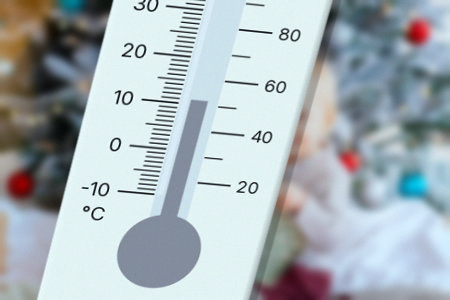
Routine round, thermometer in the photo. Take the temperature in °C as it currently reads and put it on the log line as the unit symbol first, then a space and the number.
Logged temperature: °C 11
